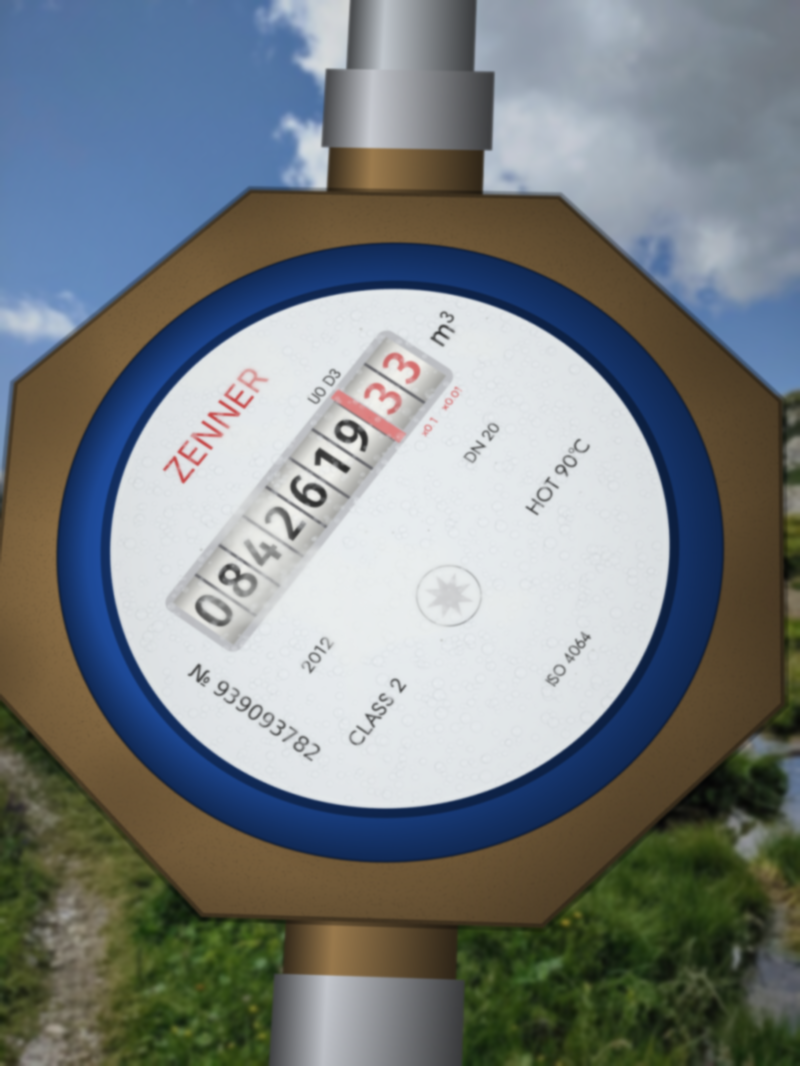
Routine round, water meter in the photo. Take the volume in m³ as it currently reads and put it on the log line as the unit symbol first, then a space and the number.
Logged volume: m³ 842619.33
